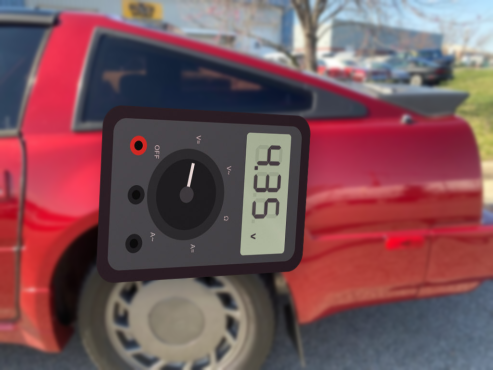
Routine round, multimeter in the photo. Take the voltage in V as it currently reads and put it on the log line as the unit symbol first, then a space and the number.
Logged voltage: V 4.35
